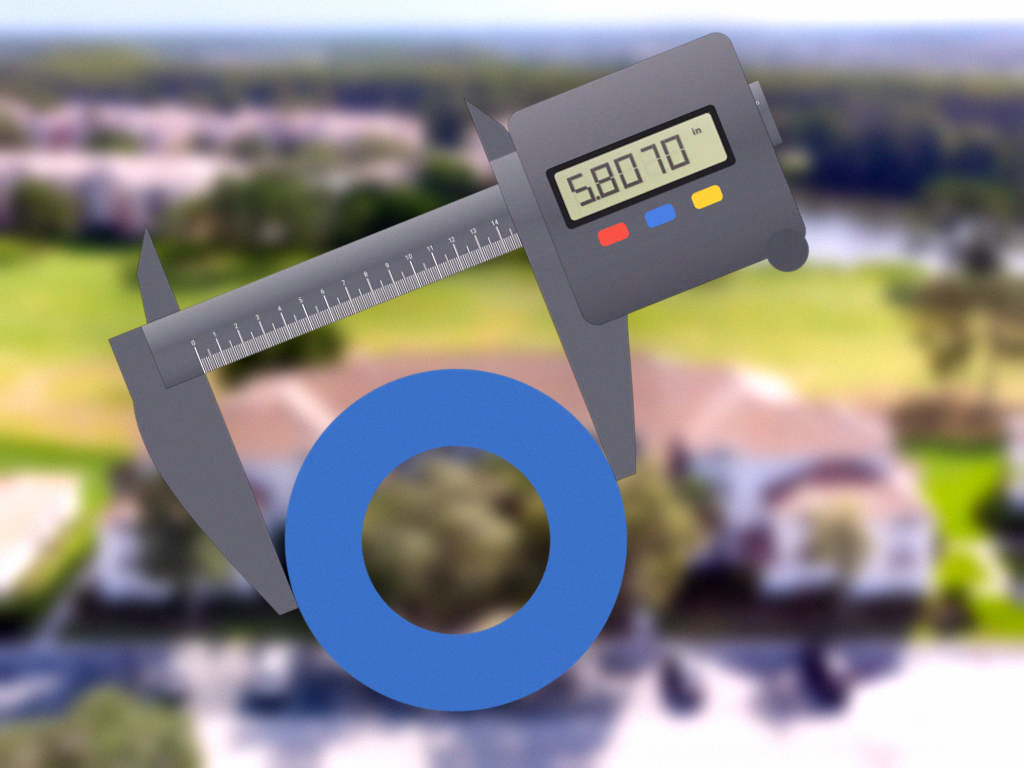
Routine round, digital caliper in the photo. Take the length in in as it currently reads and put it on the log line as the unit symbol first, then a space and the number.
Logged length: in 5.8070
